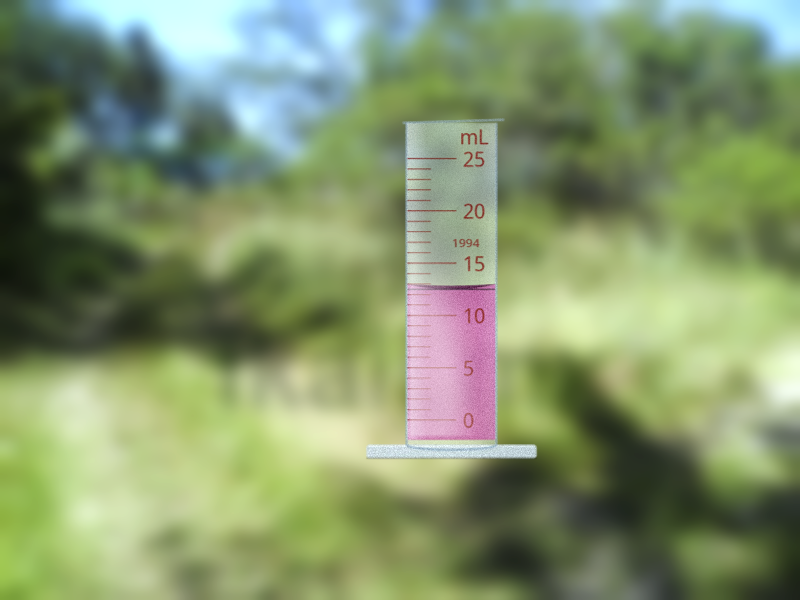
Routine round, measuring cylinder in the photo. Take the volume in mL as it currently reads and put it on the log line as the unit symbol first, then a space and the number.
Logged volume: mL 12.5
